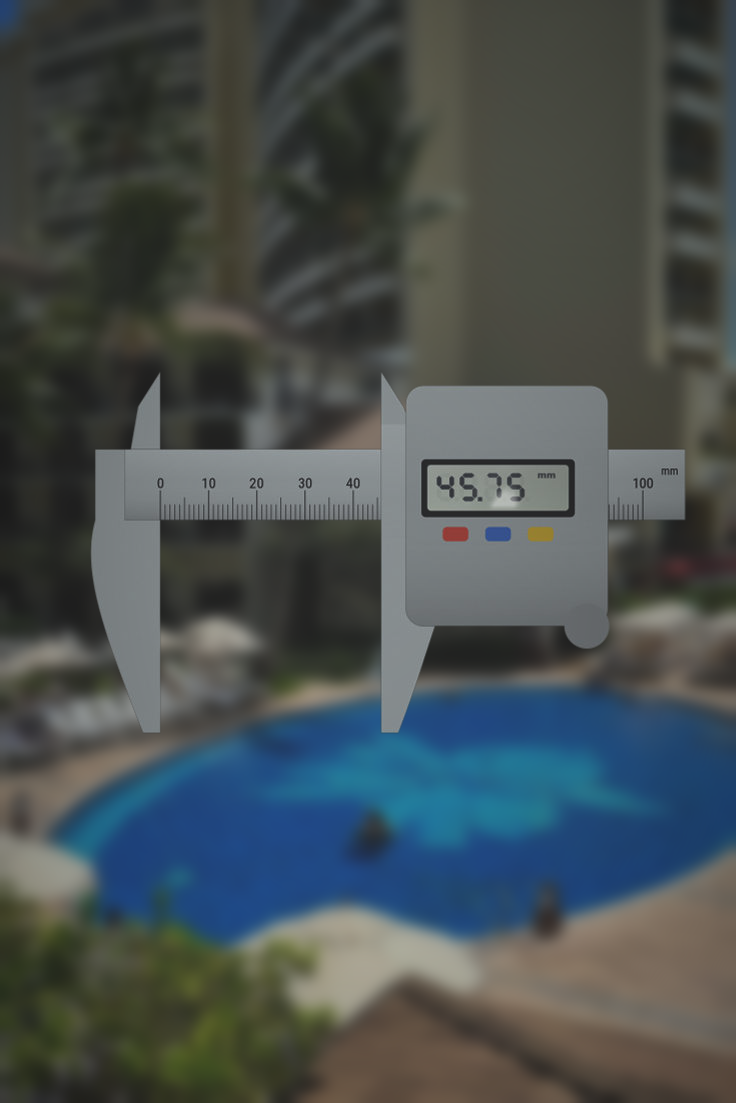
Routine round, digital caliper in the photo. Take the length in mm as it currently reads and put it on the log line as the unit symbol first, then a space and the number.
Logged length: mm 45.75
